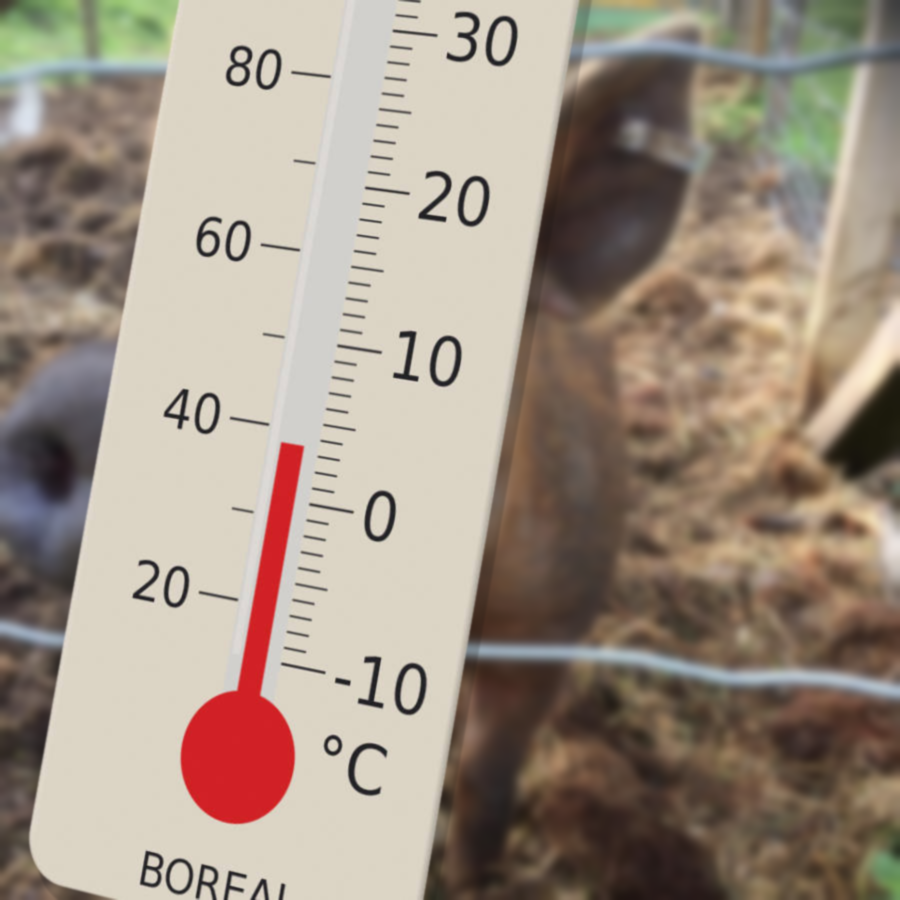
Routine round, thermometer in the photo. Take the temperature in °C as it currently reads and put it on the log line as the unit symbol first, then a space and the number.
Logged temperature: °C 3.5
